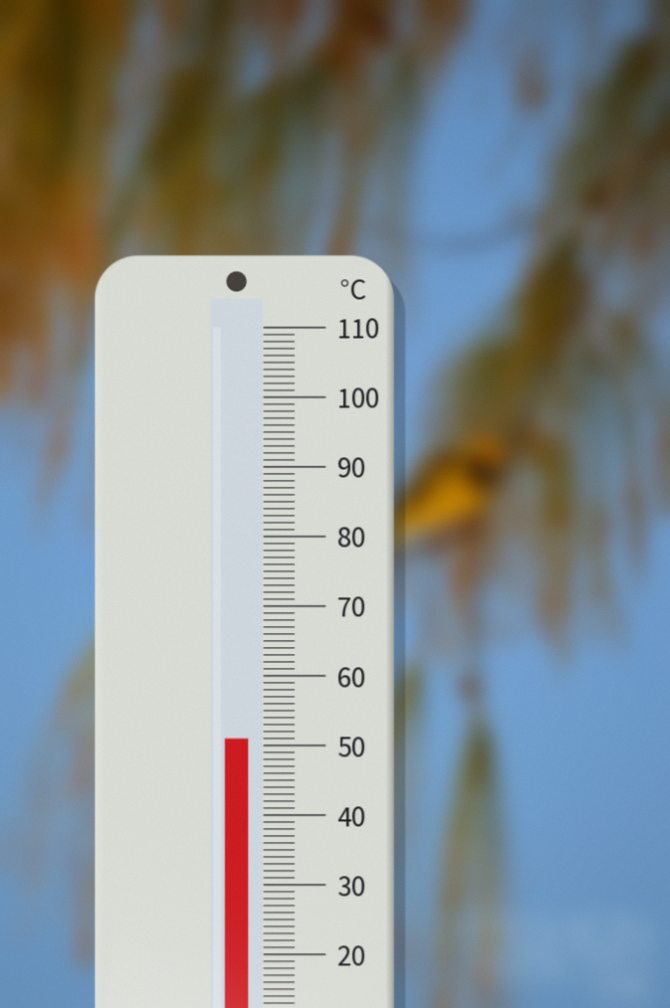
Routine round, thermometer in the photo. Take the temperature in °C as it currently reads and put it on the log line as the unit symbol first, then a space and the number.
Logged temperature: °C 51
